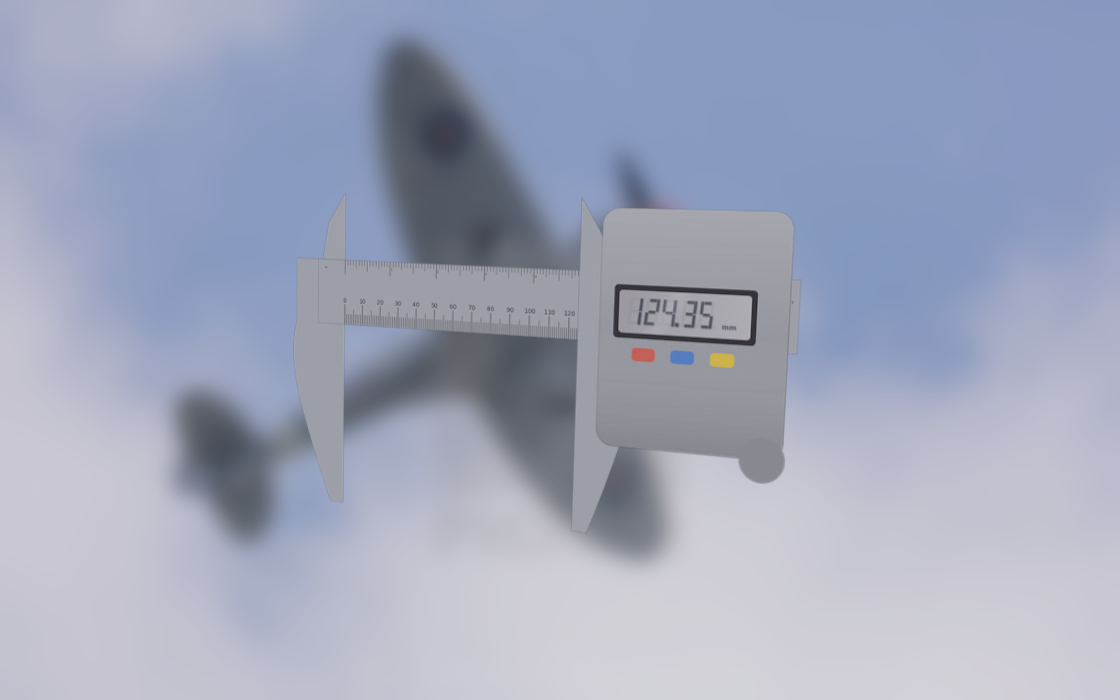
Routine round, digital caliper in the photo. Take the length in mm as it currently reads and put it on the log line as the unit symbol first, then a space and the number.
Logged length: mm 124.35
